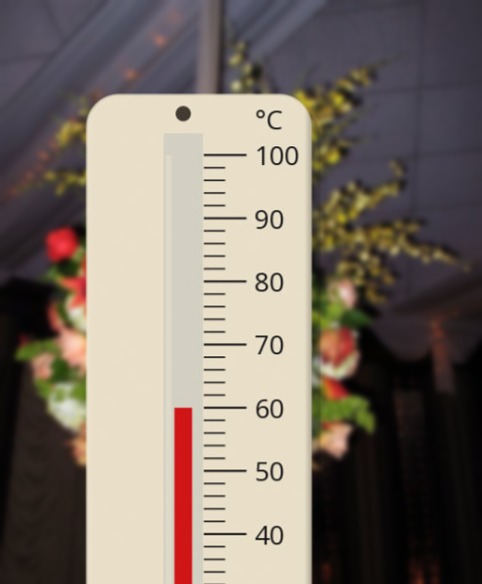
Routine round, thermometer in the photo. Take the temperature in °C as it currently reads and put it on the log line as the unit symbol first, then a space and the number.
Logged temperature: °C 60
